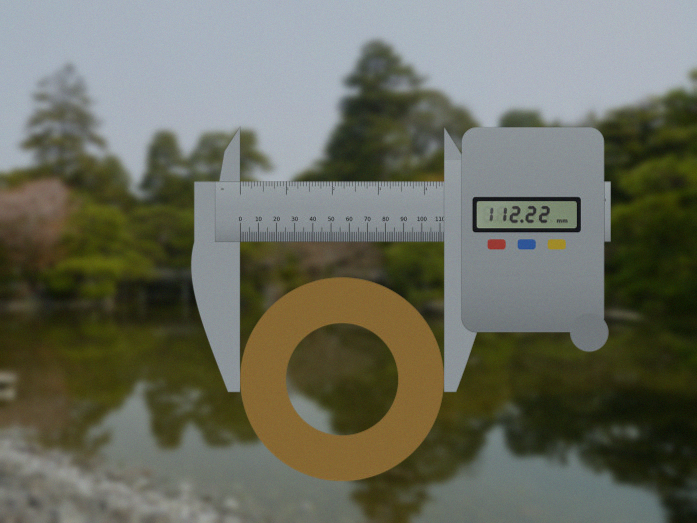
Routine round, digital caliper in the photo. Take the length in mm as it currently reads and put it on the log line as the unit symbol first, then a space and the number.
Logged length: mm 112.22
